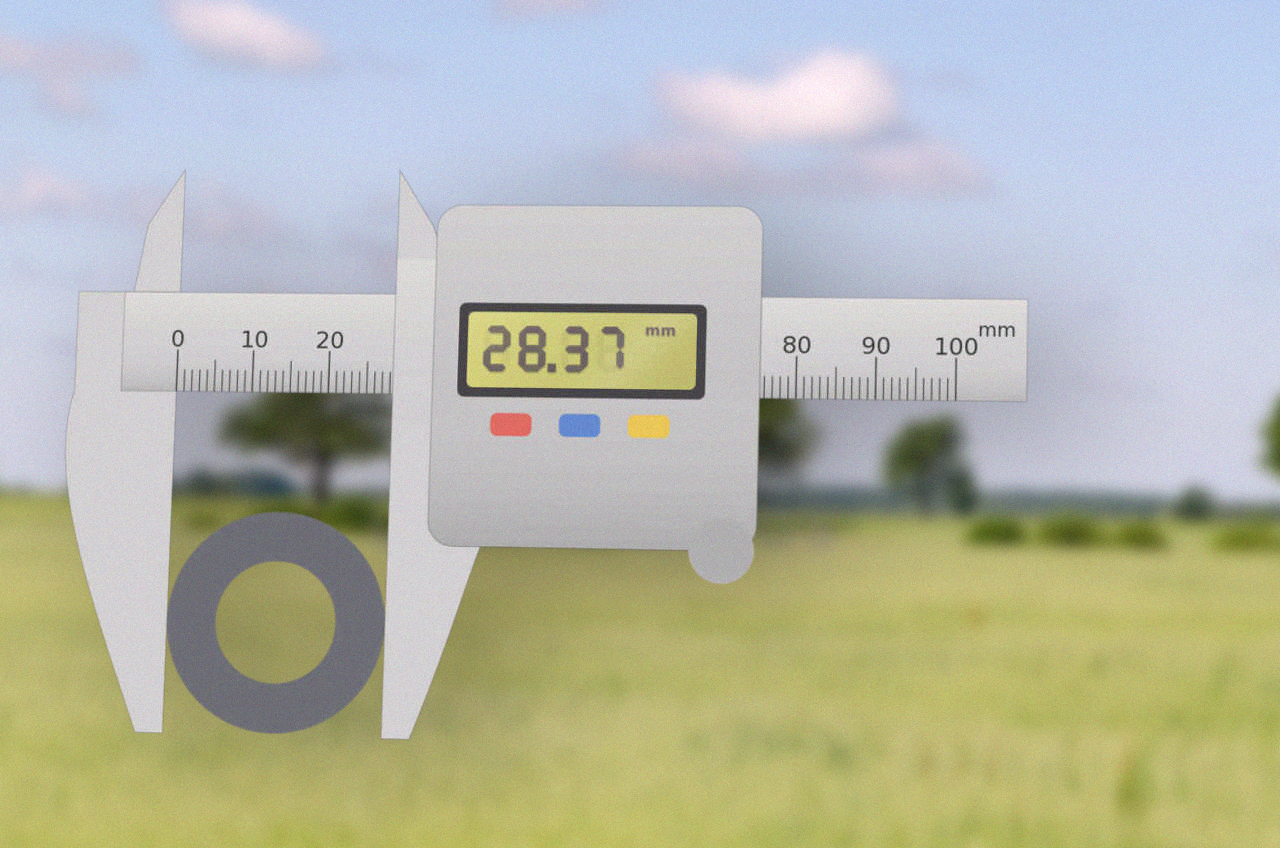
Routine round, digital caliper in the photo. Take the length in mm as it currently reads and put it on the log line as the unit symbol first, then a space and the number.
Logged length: mm 28.37
